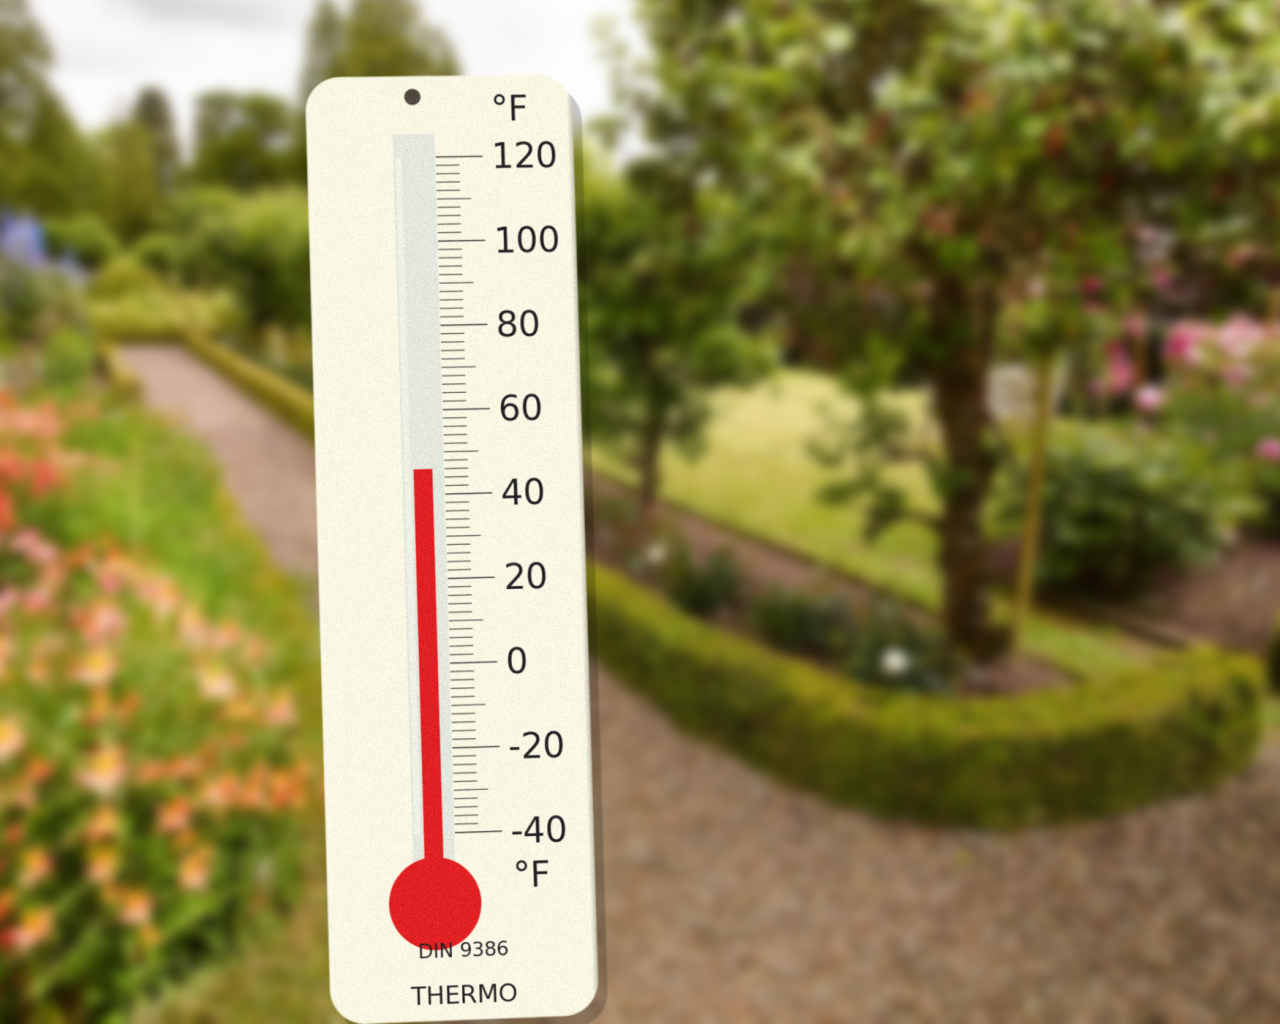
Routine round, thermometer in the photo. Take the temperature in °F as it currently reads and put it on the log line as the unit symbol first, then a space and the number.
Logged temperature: °F 46
